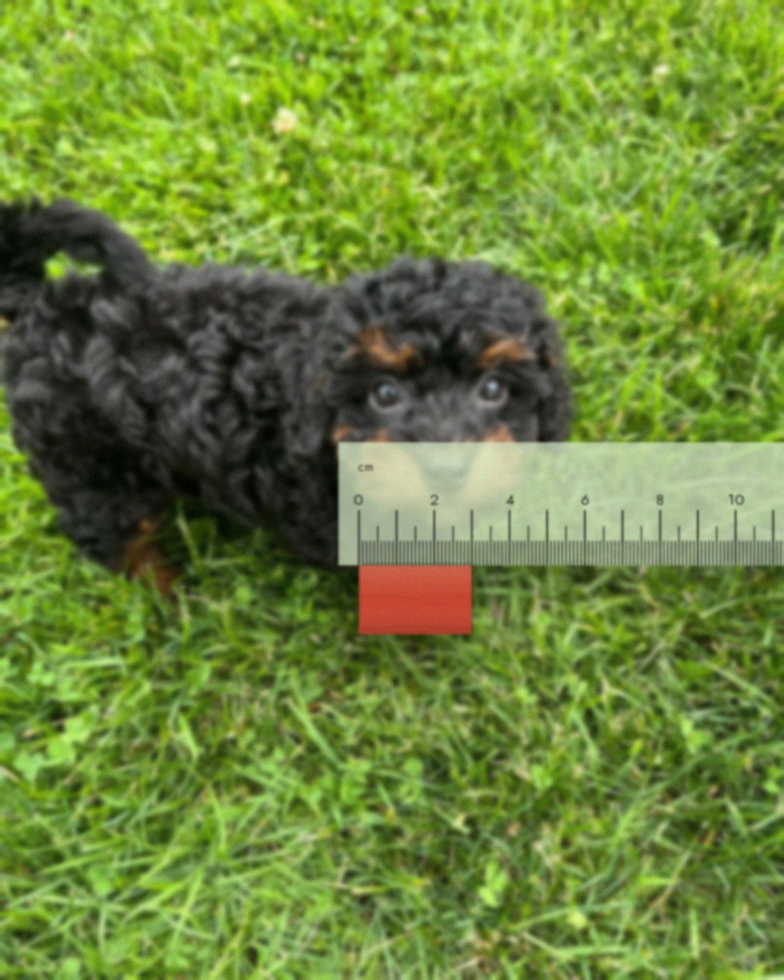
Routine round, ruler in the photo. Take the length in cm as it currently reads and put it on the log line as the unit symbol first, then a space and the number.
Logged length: cm 3
